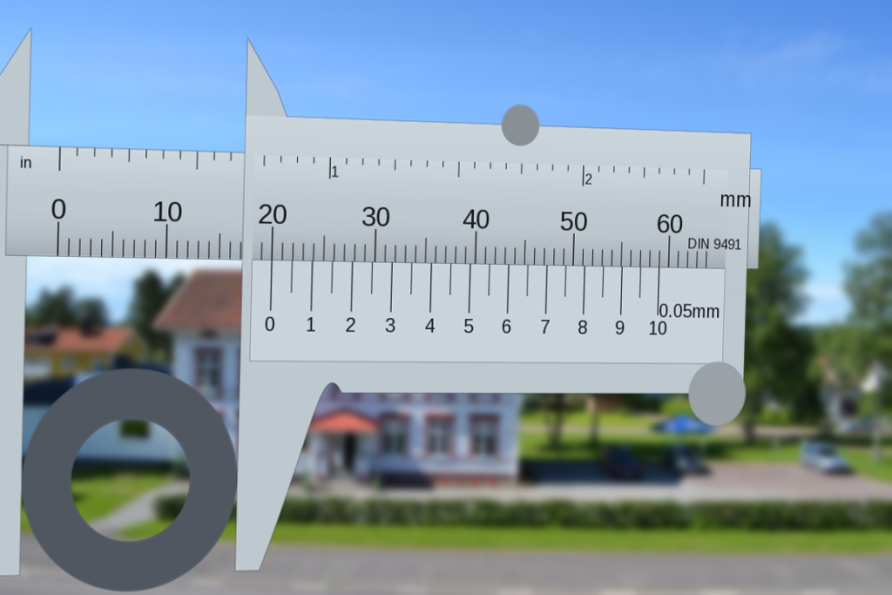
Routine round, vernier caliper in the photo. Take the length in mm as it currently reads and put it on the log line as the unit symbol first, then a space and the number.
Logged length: mm 20.0
